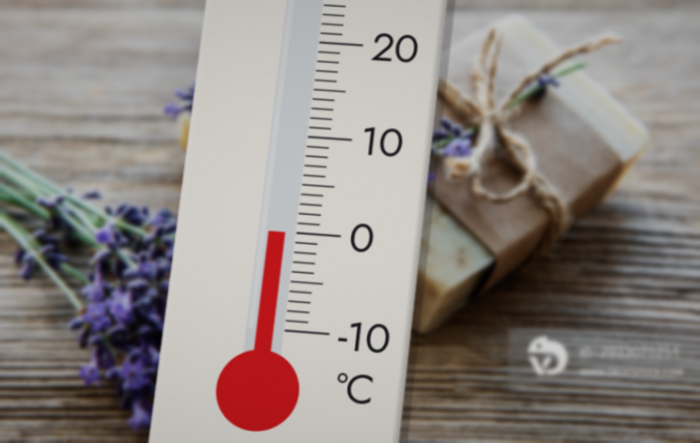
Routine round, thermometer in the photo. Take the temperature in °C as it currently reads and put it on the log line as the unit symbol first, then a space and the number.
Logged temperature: °C 0
